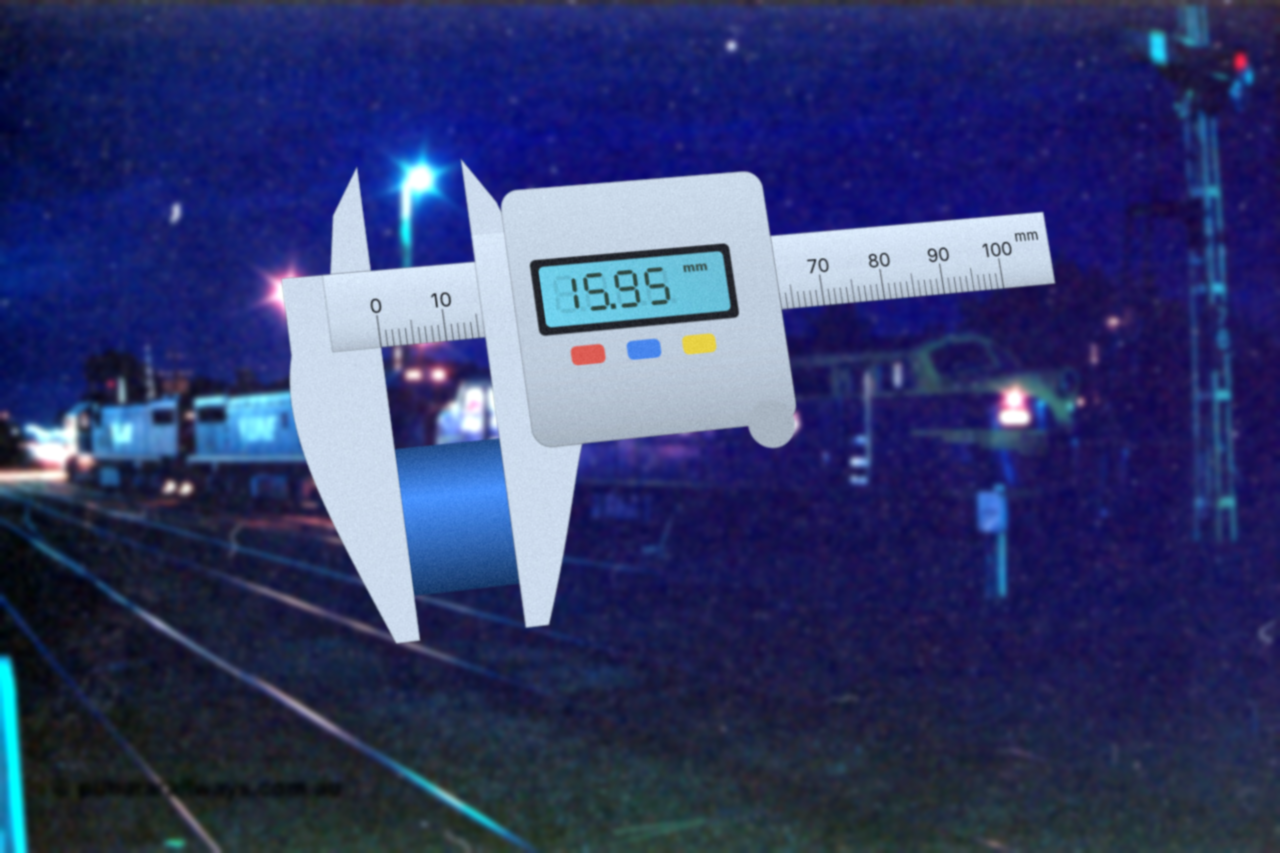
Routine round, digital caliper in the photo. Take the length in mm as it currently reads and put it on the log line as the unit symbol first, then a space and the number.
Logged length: mm 15.95
